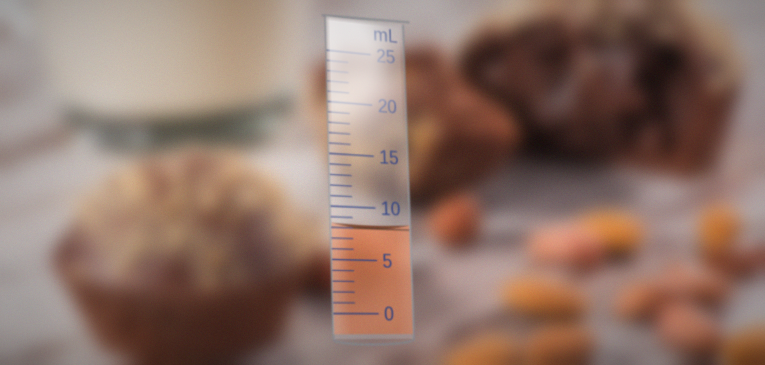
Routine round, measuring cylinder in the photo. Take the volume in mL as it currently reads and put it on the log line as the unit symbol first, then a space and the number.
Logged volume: mL 8
